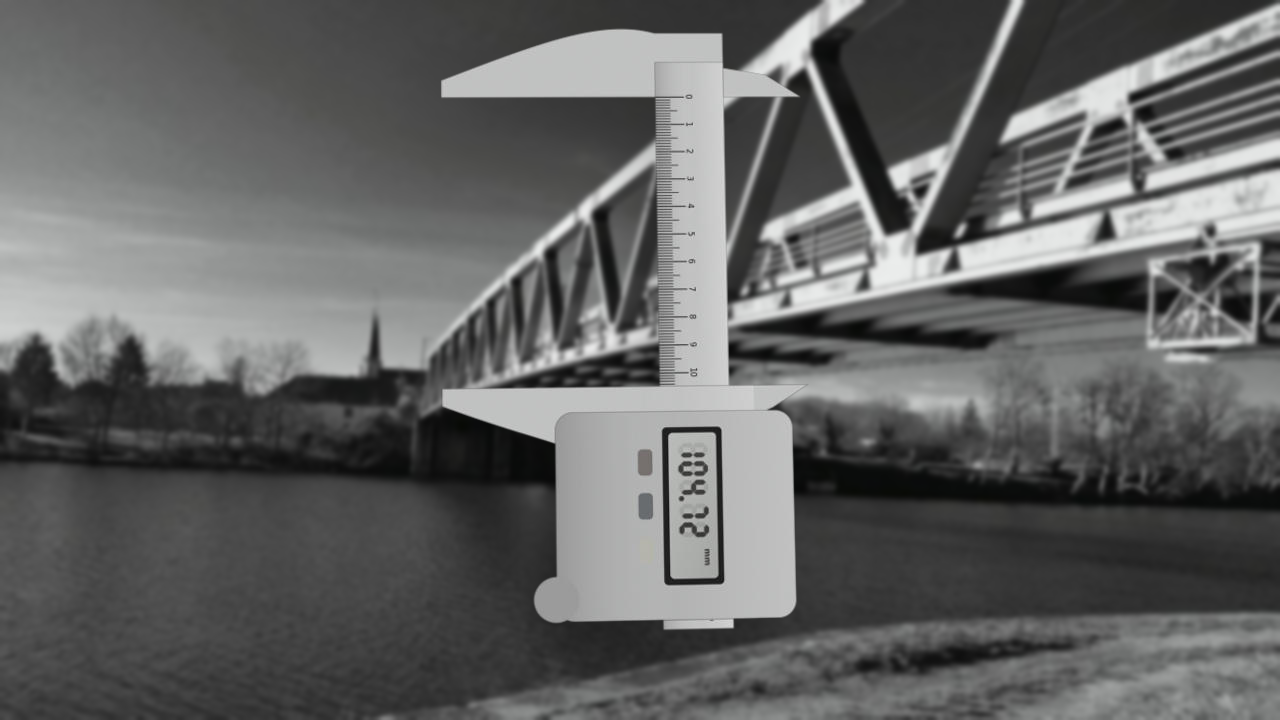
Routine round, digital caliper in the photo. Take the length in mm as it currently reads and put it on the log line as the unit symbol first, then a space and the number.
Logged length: mm 104.72
